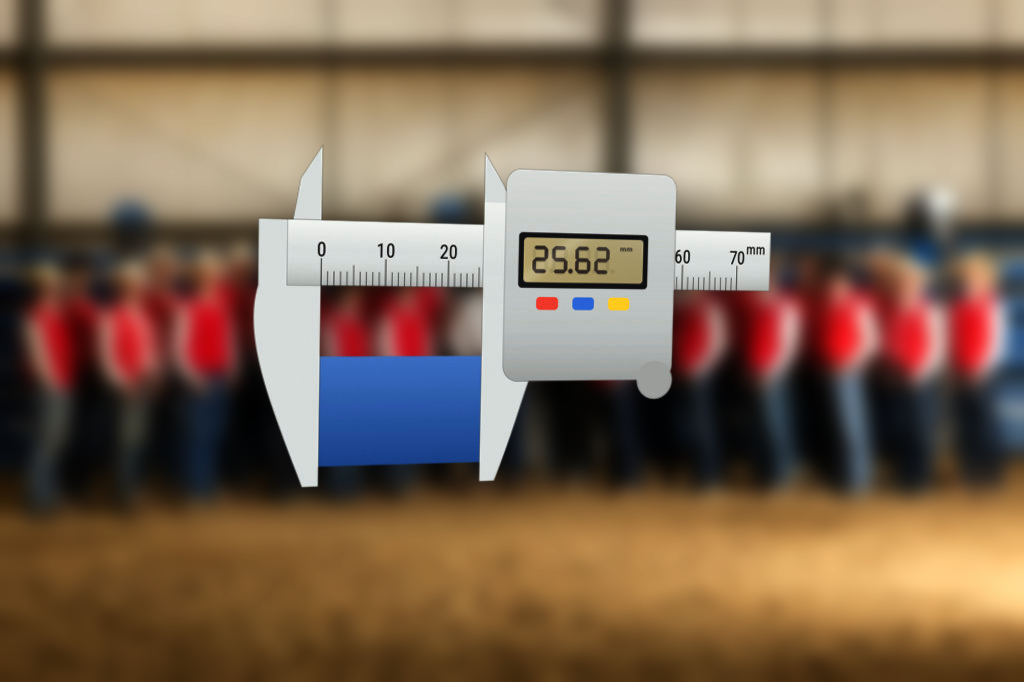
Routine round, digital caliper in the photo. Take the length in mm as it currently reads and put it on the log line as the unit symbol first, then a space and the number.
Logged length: mm 25.62
